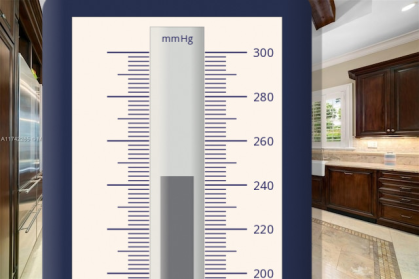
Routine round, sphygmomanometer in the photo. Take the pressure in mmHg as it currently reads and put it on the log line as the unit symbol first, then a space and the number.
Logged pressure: mmHg 244
